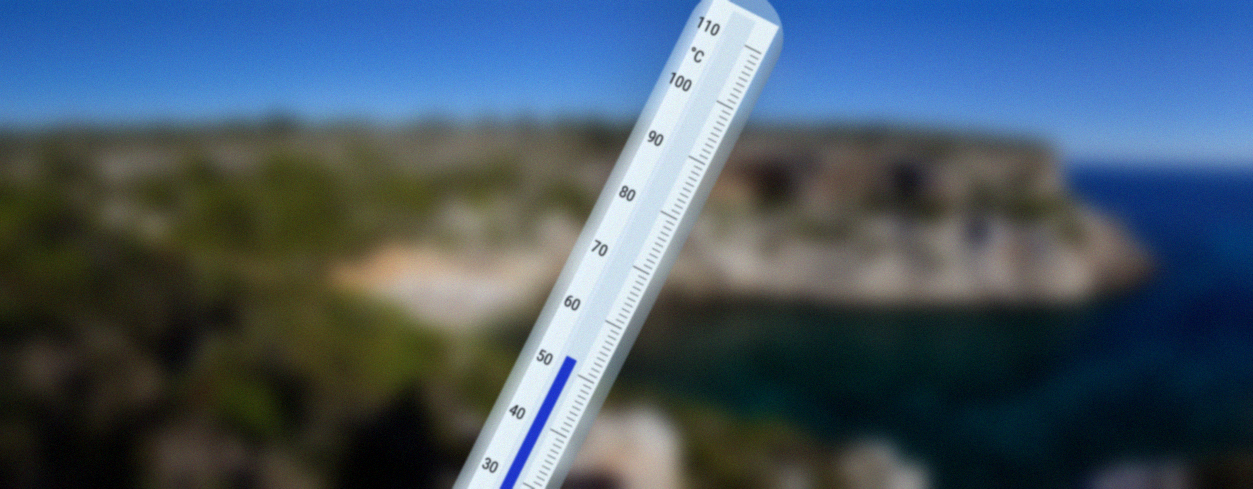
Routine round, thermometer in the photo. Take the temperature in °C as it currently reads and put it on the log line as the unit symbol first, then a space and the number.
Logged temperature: °C 52
